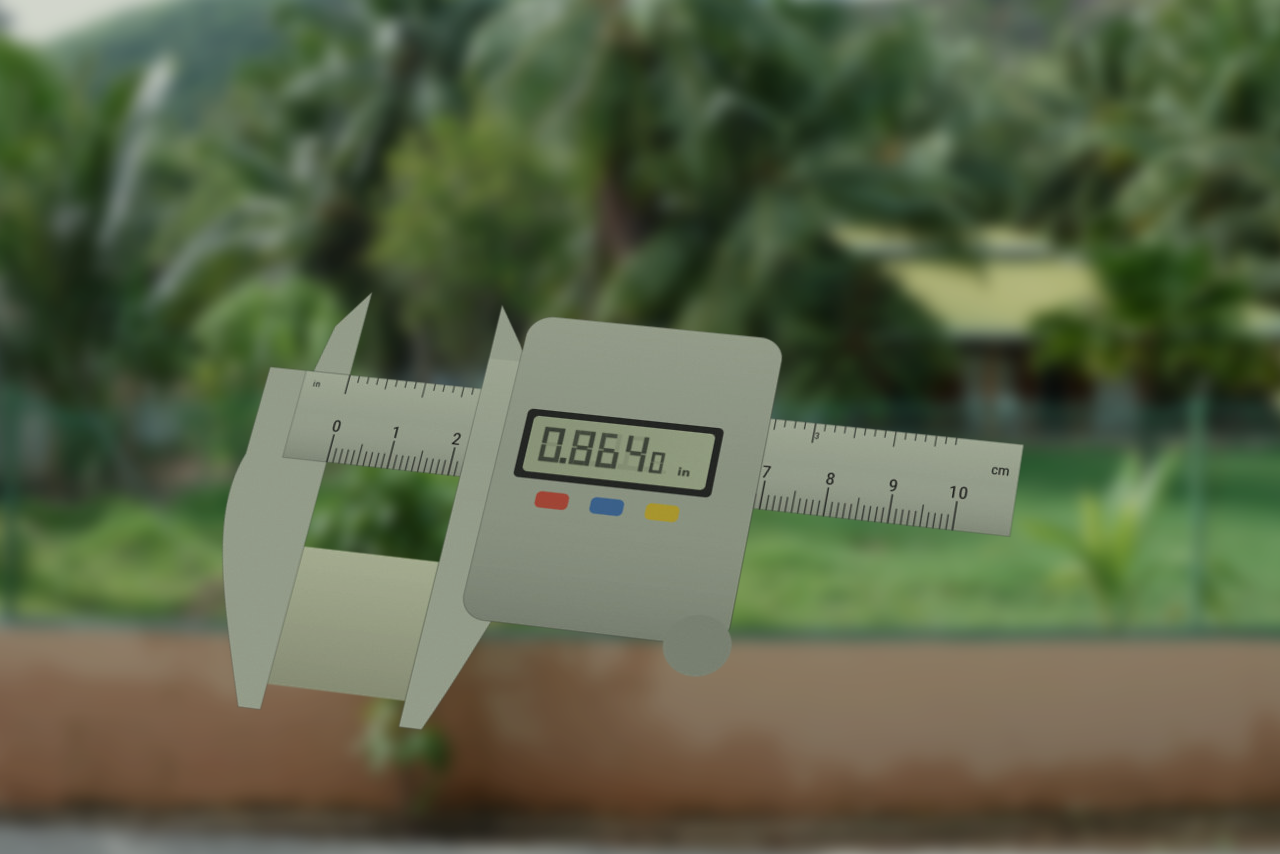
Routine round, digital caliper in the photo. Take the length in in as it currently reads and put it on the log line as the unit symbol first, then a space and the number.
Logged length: in 0.8640
